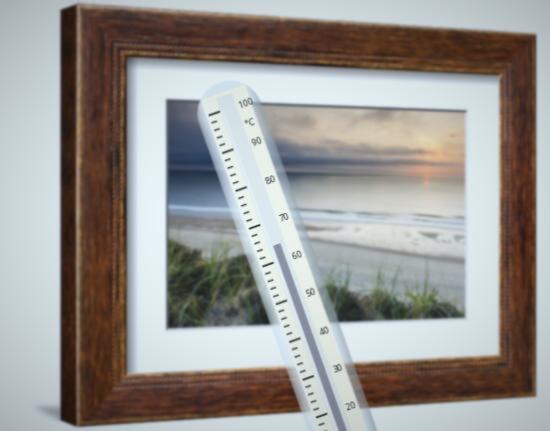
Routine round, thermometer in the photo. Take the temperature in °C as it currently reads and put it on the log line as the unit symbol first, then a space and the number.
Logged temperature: °C 64
